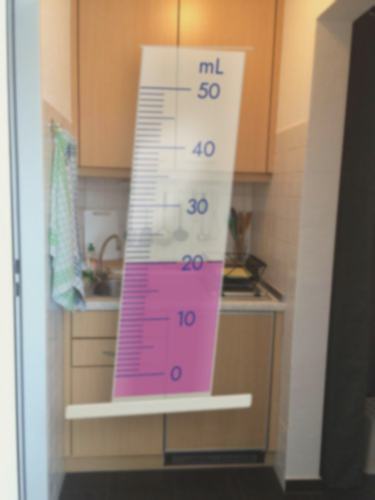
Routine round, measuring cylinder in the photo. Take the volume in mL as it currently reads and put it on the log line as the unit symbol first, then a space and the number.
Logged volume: mL 20
